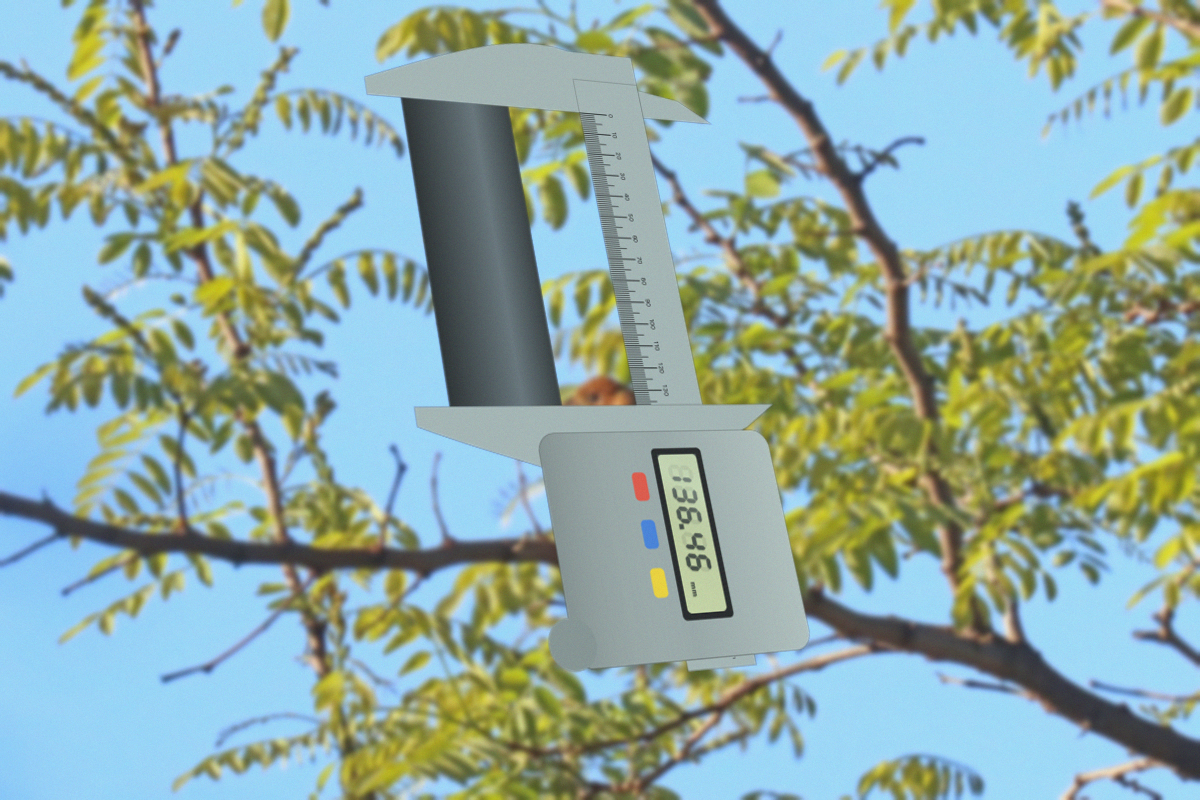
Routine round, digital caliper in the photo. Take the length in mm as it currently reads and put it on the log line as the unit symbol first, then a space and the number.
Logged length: mm 136.46
